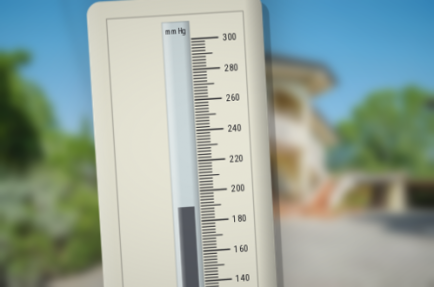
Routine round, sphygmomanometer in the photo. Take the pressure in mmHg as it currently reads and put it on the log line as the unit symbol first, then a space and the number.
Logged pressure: mmHg 190
